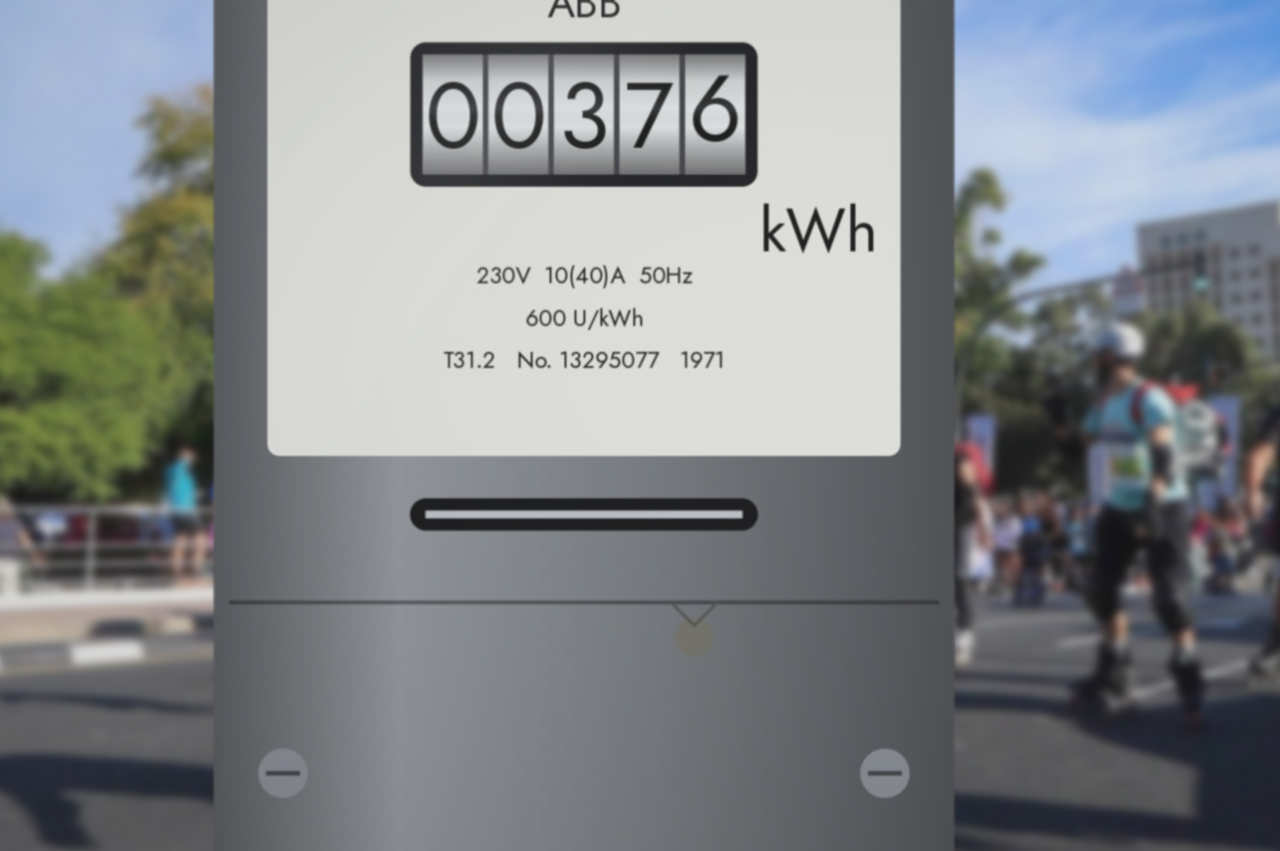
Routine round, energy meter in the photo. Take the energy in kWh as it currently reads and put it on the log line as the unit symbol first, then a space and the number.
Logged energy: kWh 376
